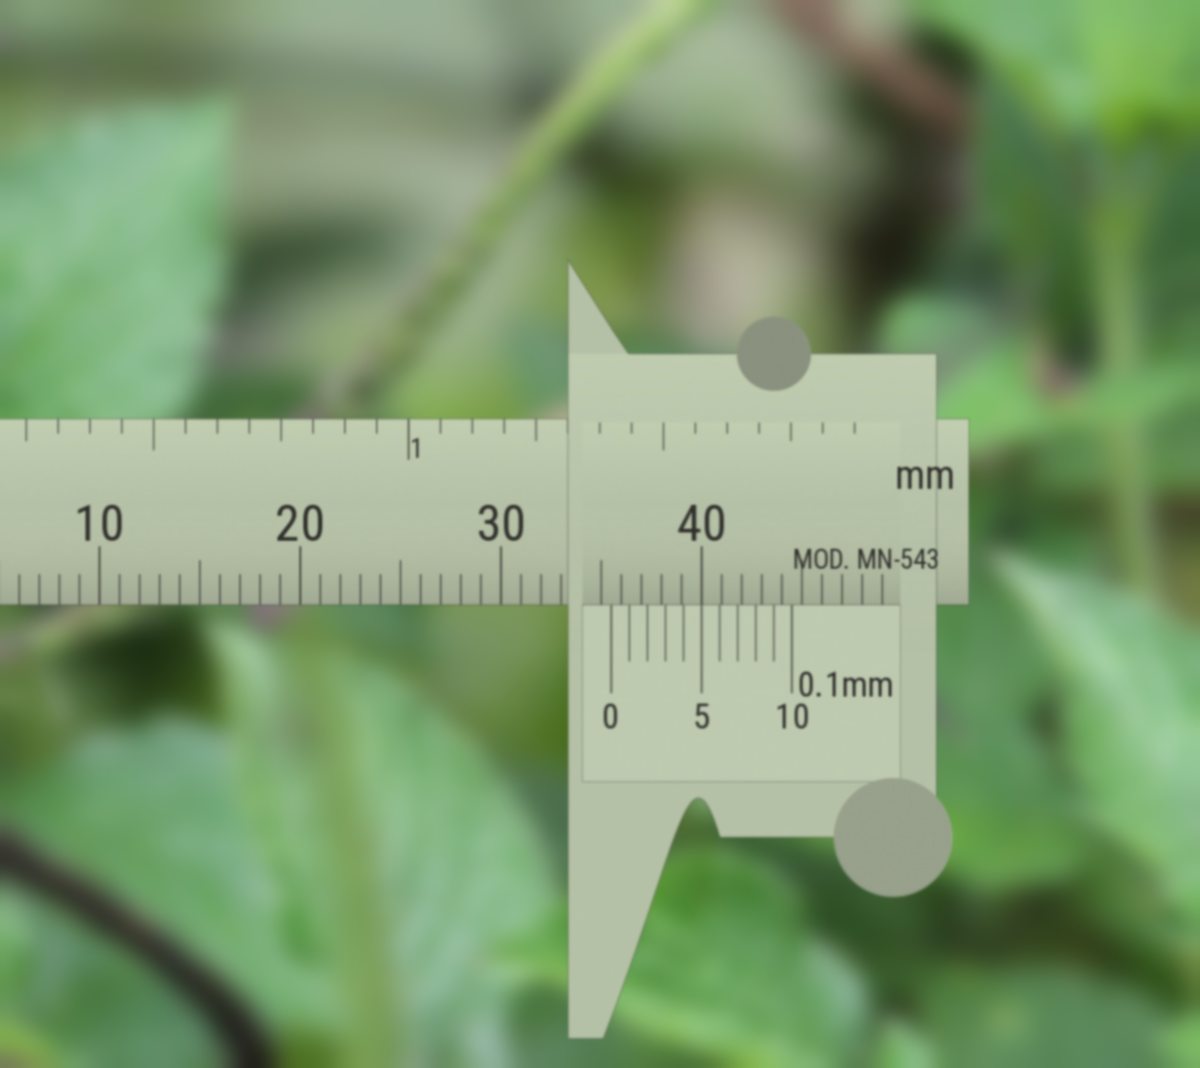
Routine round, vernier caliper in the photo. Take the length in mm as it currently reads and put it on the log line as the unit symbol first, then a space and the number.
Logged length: mm 35.5
